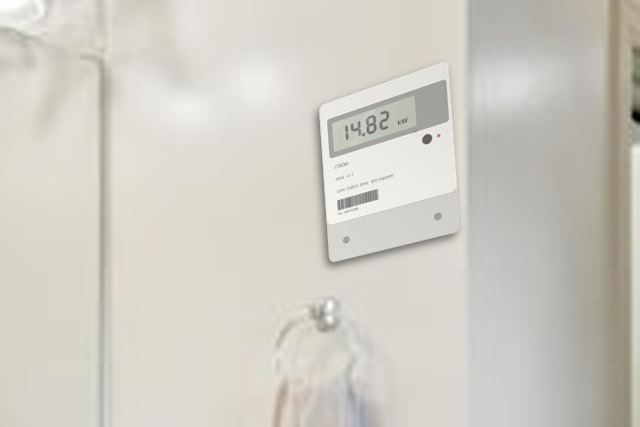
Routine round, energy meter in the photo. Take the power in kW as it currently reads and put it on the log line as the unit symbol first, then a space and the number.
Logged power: kW 14.82
